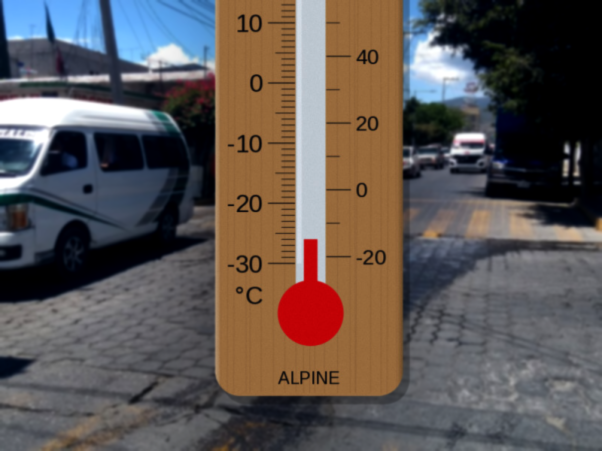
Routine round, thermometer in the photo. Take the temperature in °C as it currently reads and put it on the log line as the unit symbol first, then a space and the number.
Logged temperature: °C -26
